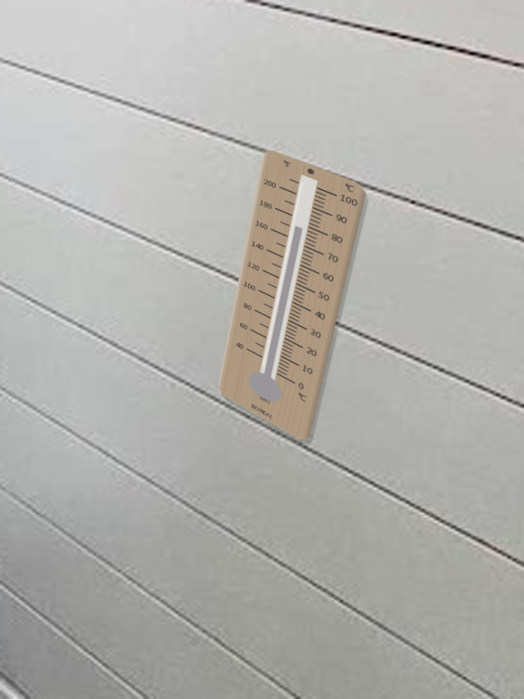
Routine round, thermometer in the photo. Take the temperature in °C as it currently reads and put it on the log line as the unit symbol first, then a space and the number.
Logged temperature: °C 78
